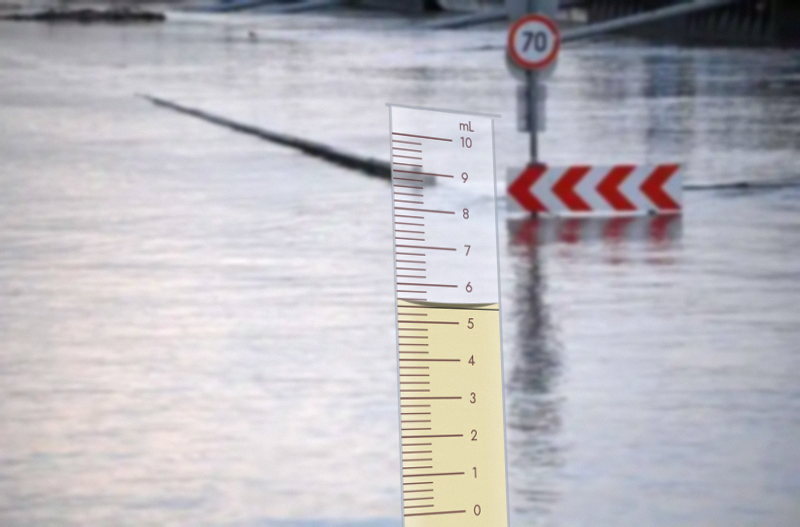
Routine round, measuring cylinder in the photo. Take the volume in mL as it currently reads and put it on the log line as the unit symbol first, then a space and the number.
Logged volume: mL 5.4
